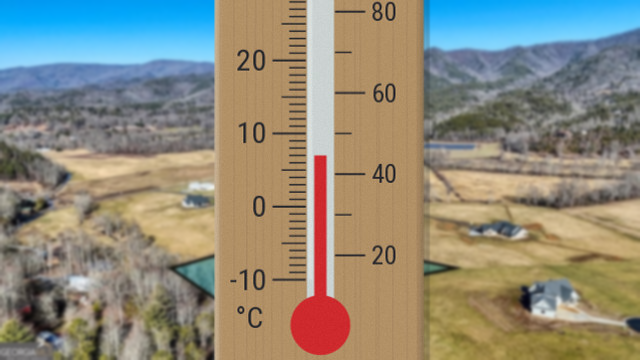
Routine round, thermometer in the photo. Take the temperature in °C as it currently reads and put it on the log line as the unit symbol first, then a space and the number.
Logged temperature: °C 7
